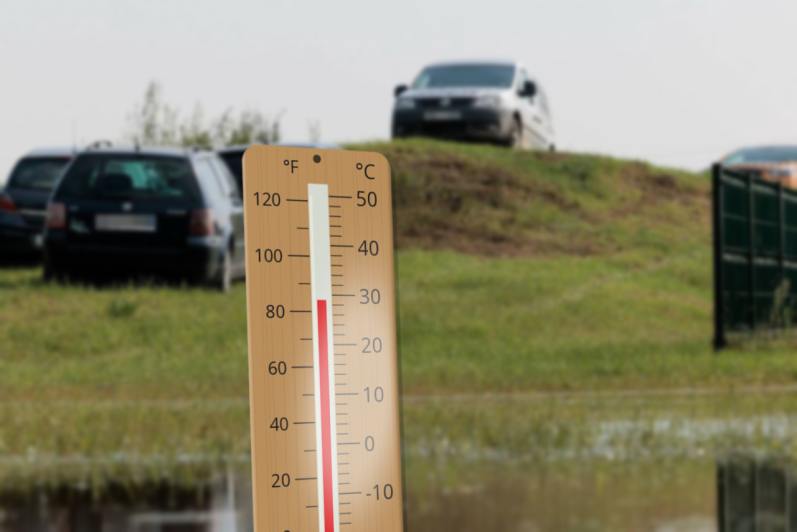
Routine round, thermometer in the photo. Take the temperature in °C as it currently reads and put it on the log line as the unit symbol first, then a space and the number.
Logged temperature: °C 29
